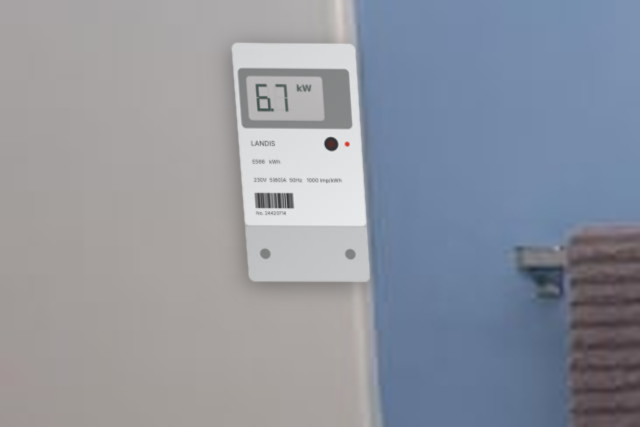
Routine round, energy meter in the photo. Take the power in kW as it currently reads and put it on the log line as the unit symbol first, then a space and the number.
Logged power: kW 6.7
